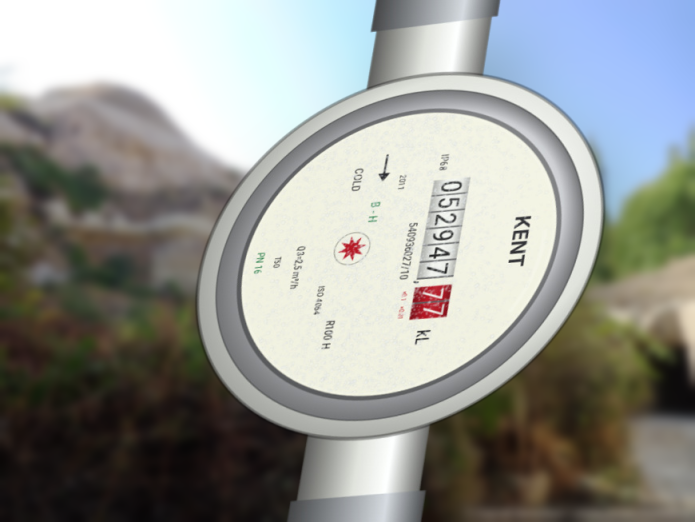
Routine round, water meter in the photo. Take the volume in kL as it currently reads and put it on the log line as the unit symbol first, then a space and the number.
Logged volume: kL 52947.77
